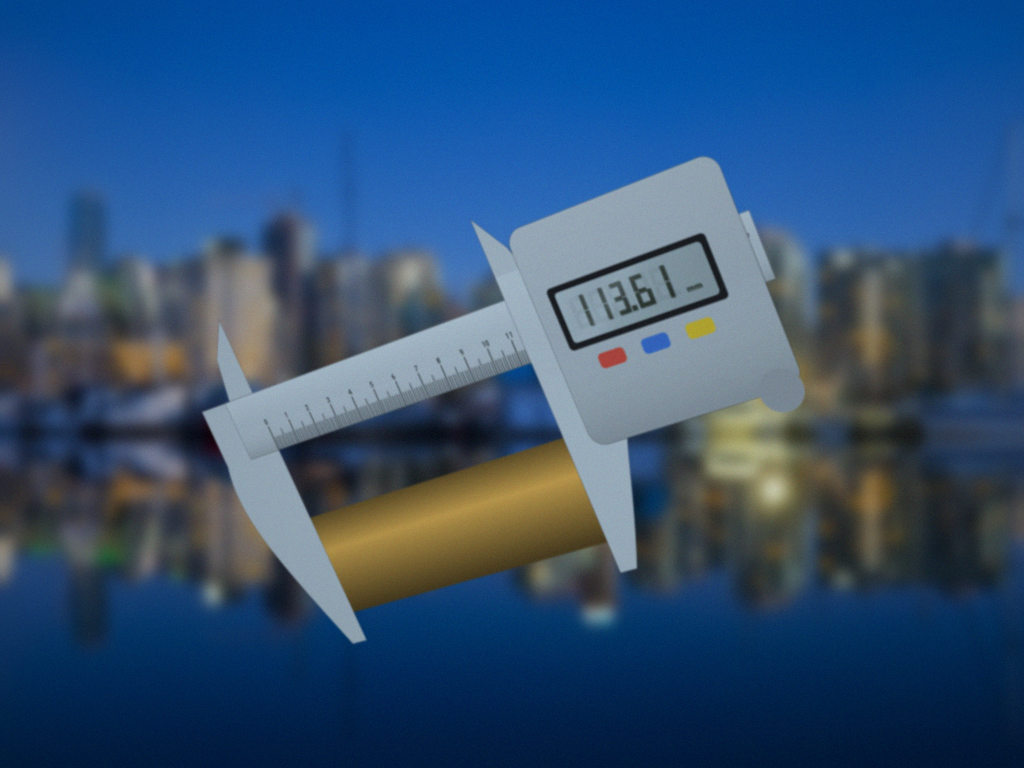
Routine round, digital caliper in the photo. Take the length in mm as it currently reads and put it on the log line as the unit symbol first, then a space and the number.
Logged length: mm 113.61
